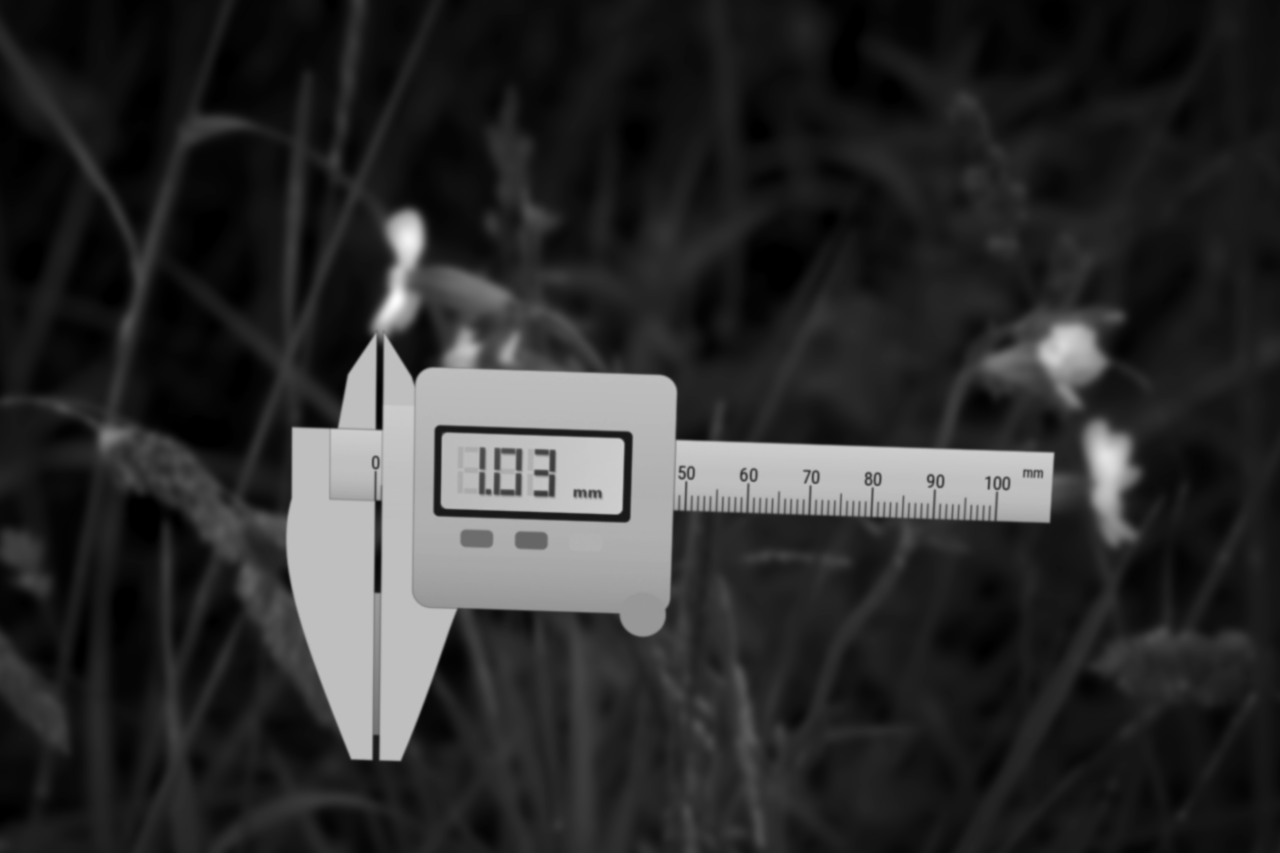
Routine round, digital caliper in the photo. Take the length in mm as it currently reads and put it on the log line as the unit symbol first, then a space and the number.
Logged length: mm 1.03
